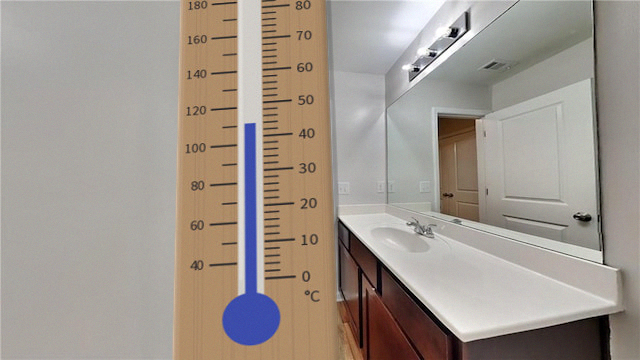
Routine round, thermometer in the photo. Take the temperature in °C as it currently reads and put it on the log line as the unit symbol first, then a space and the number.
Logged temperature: °C 44
